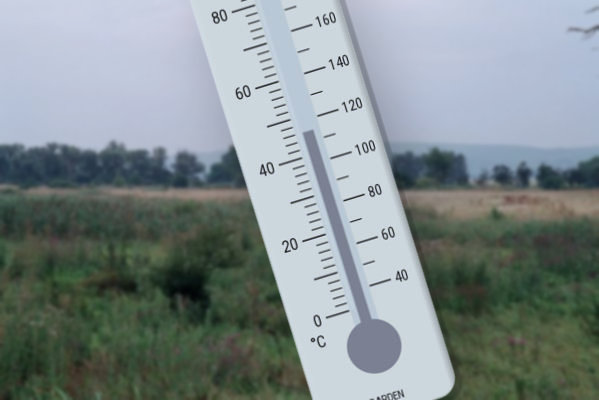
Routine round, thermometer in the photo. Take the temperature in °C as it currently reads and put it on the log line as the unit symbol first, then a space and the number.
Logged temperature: °C 46
